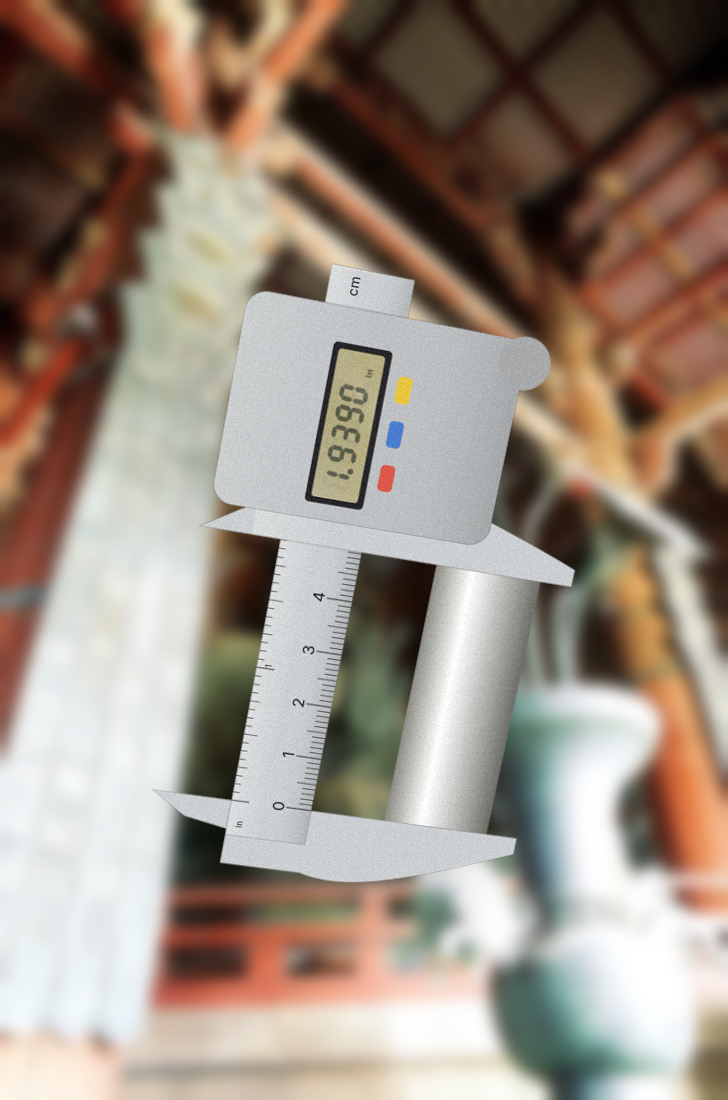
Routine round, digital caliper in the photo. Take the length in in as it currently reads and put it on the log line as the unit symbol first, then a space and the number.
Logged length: in 1.9390
